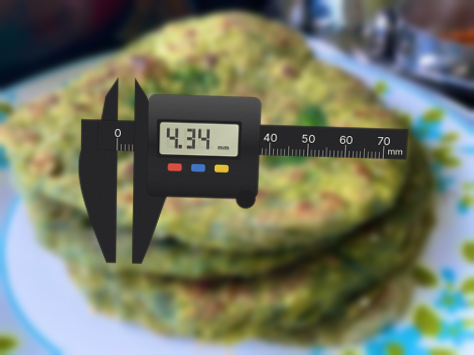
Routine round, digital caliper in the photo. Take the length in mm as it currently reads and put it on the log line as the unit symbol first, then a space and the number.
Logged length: mm 4.34
